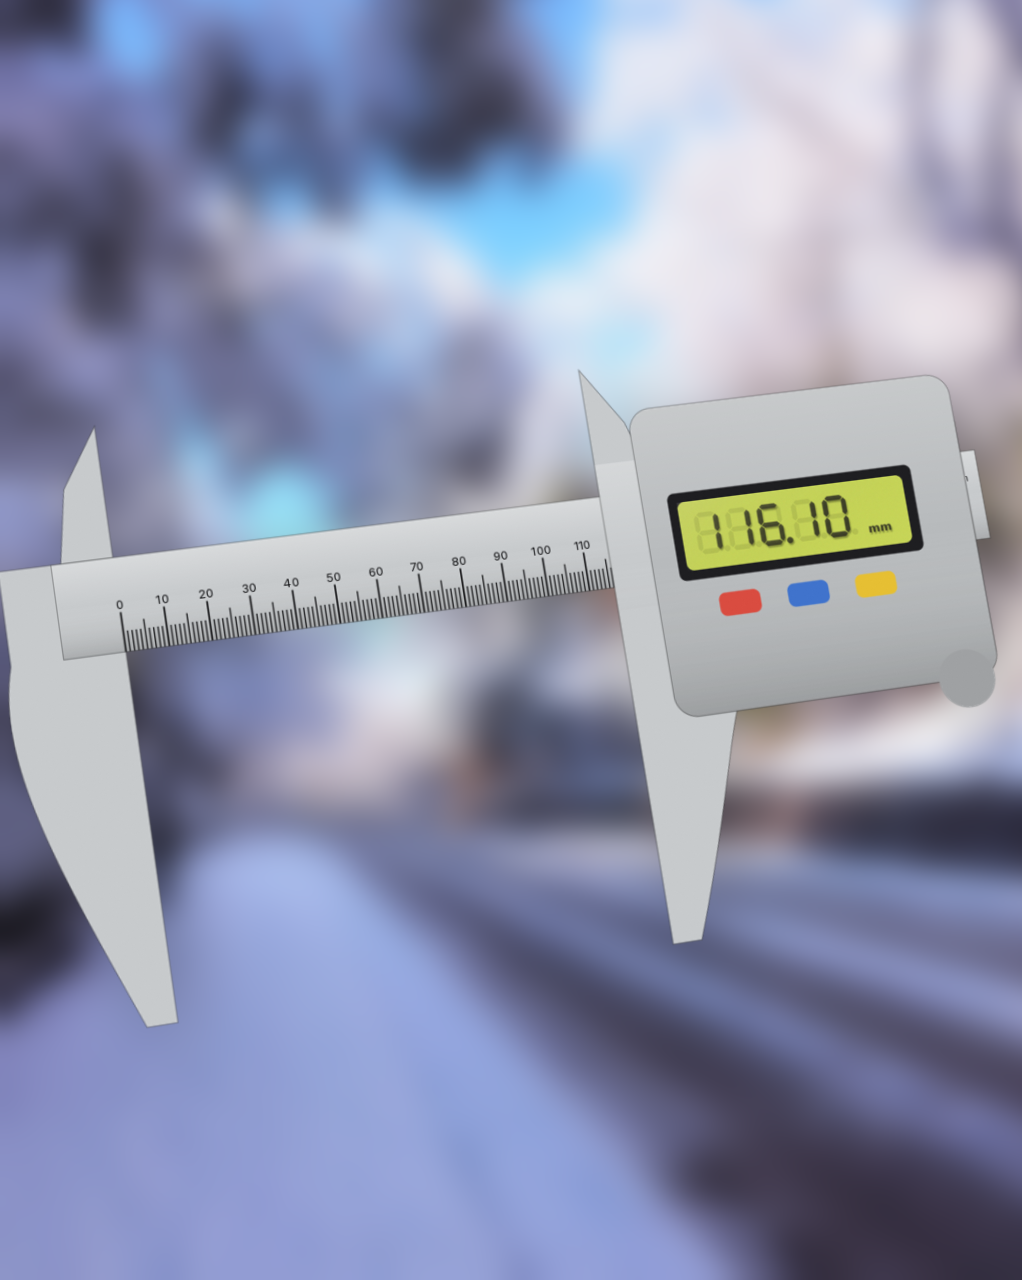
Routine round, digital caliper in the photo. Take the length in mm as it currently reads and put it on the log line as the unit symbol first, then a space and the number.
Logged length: mm 116.10
